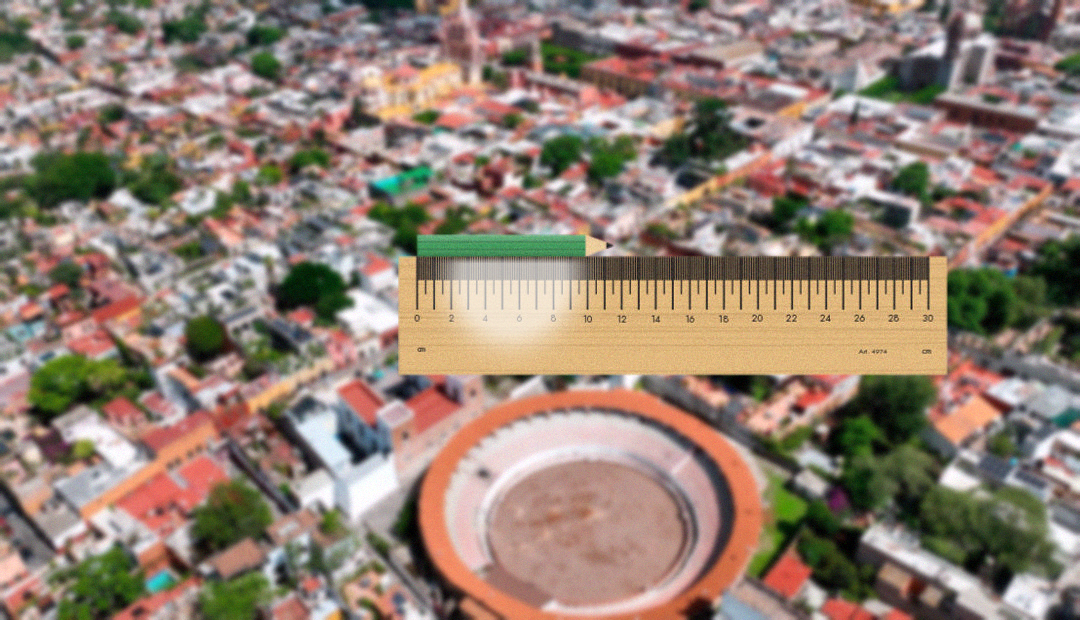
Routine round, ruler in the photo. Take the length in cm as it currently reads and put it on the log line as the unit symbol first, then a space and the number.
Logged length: cm 11.5
